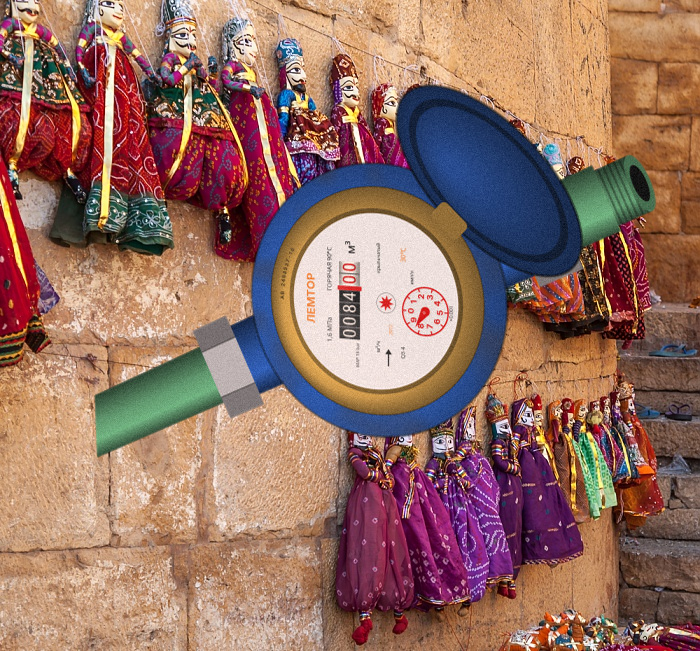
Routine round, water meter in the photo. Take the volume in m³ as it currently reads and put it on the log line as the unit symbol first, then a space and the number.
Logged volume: m³ 84.008
